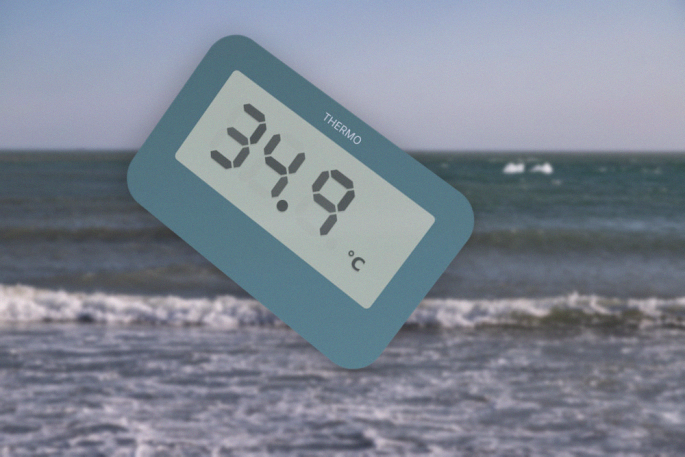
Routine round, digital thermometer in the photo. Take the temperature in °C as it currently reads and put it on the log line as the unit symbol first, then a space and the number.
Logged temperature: °C 34.9
